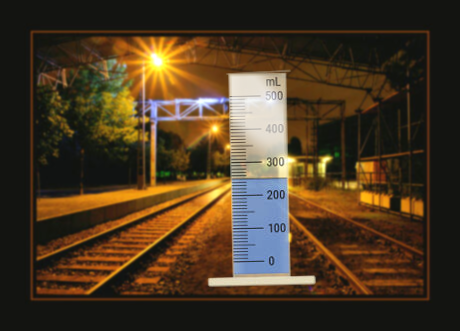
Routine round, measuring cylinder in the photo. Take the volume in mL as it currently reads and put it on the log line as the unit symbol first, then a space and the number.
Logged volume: mL 250
